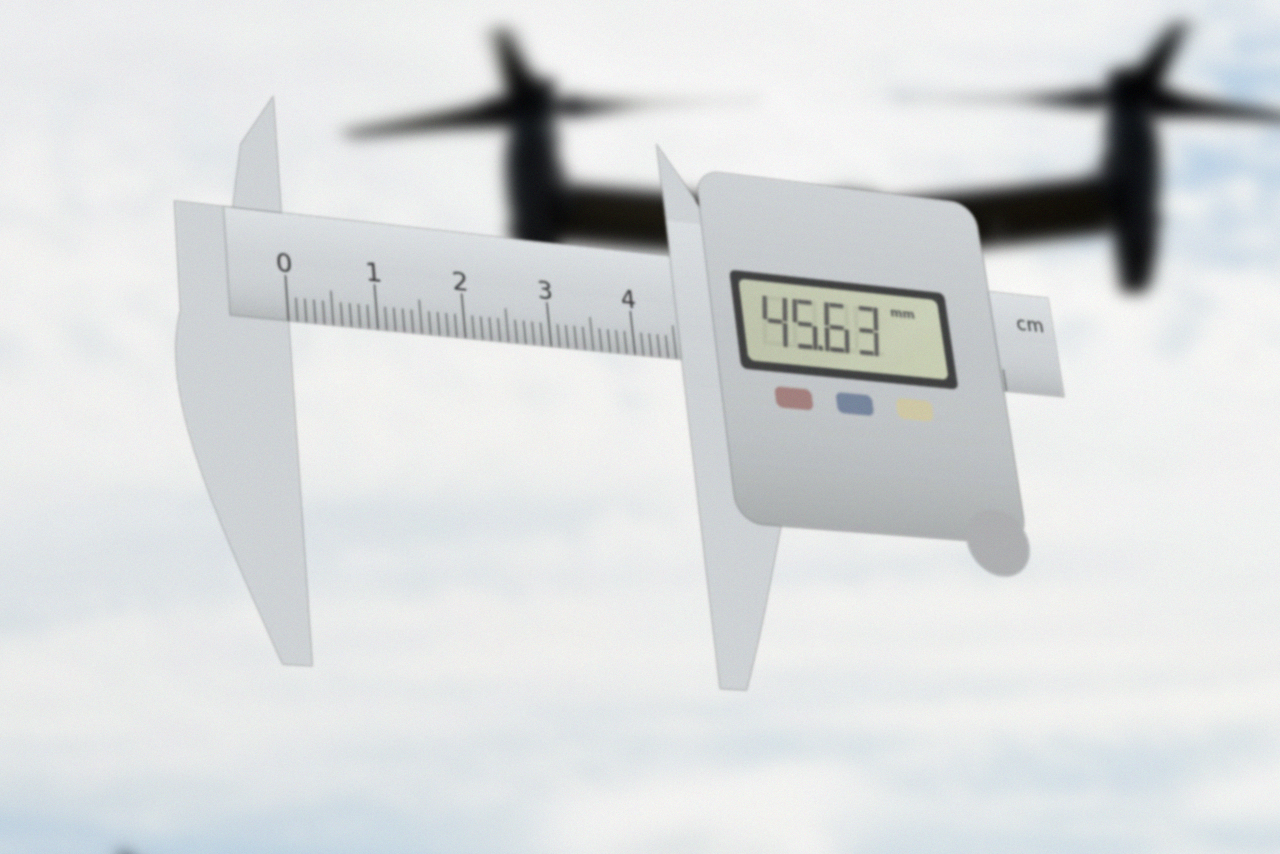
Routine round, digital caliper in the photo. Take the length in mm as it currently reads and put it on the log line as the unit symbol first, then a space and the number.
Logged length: mm 45.63
